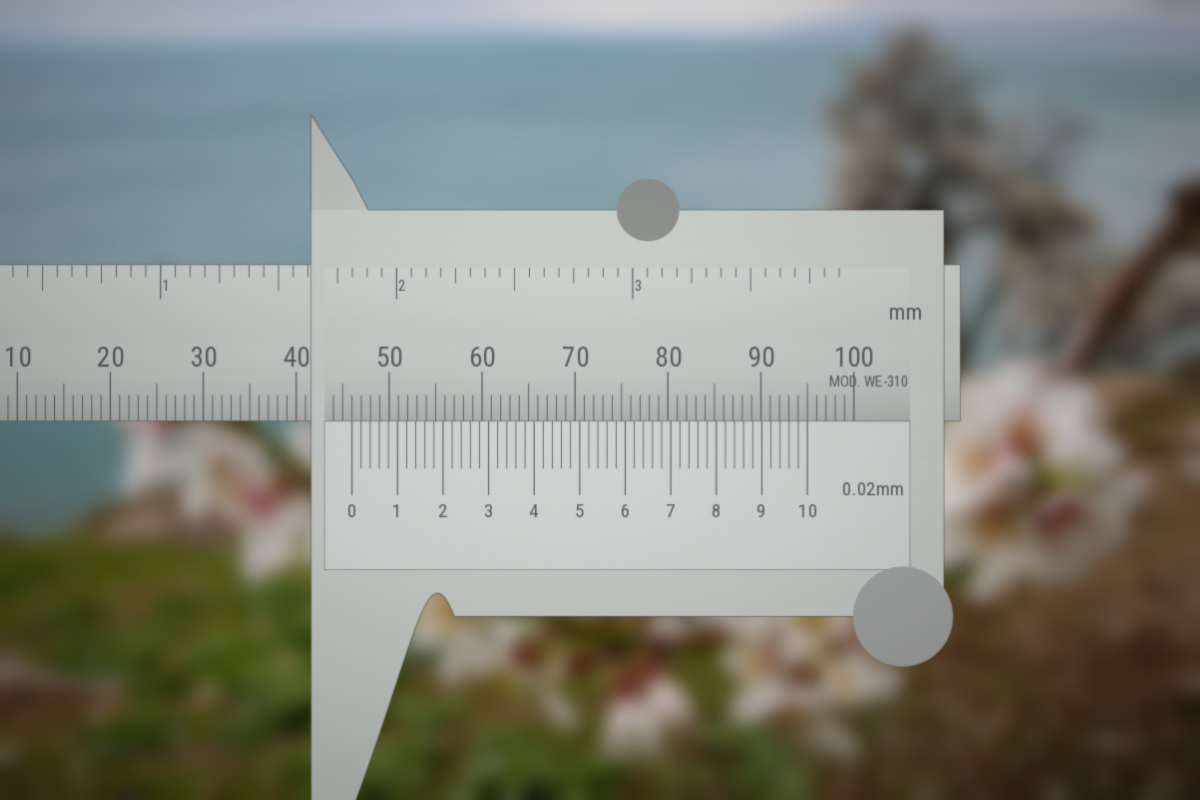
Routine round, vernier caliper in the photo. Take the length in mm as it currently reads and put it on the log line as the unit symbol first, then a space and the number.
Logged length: mm 46.0
